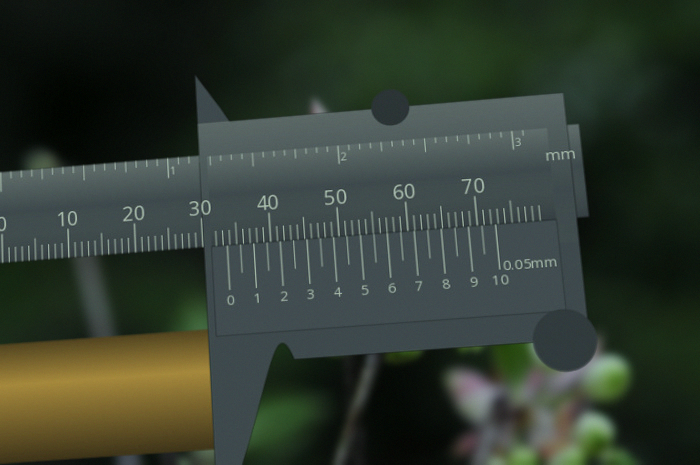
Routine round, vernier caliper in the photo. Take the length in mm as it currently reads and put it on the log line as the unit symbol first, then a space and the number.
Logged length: mm 33.6
